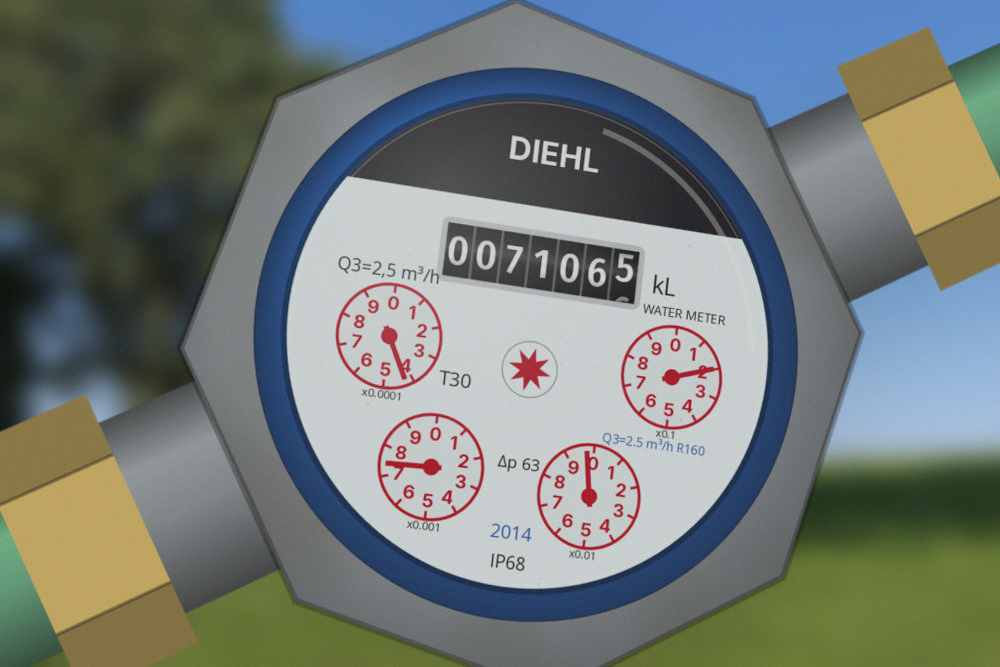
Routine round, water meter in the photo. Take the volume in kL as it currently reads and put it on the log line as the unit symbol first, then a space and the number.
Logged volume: kL 71065.1974
